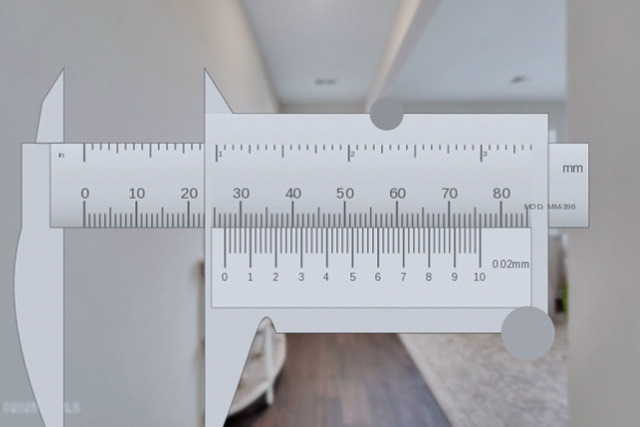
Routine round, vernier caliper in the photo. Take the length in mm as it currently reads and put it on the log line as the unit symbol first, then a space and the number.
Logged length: mm 27.0
